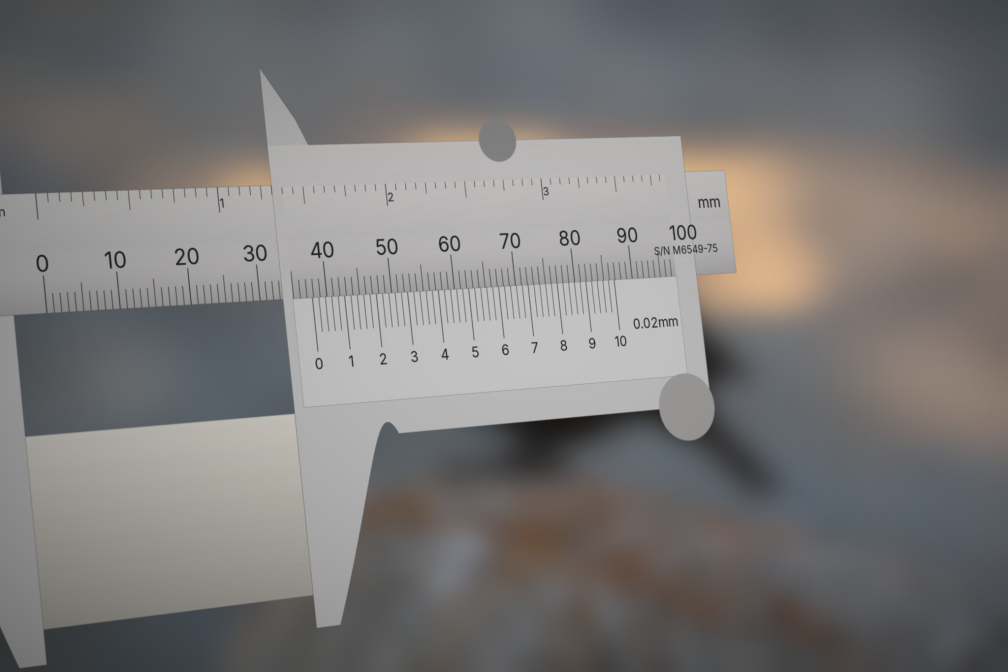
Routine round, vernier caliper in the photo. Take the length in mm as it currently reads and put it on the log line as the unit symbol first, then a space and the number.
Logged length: mm 37.8
